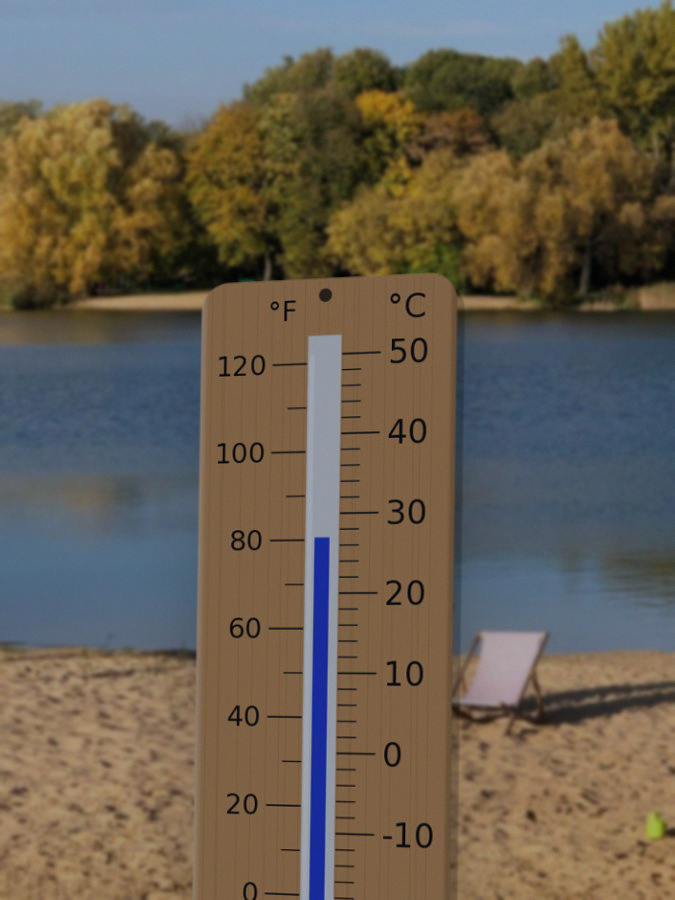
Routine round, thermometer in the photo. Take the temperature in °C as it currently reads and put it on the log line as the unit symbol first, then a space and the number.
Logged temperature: °C 27
